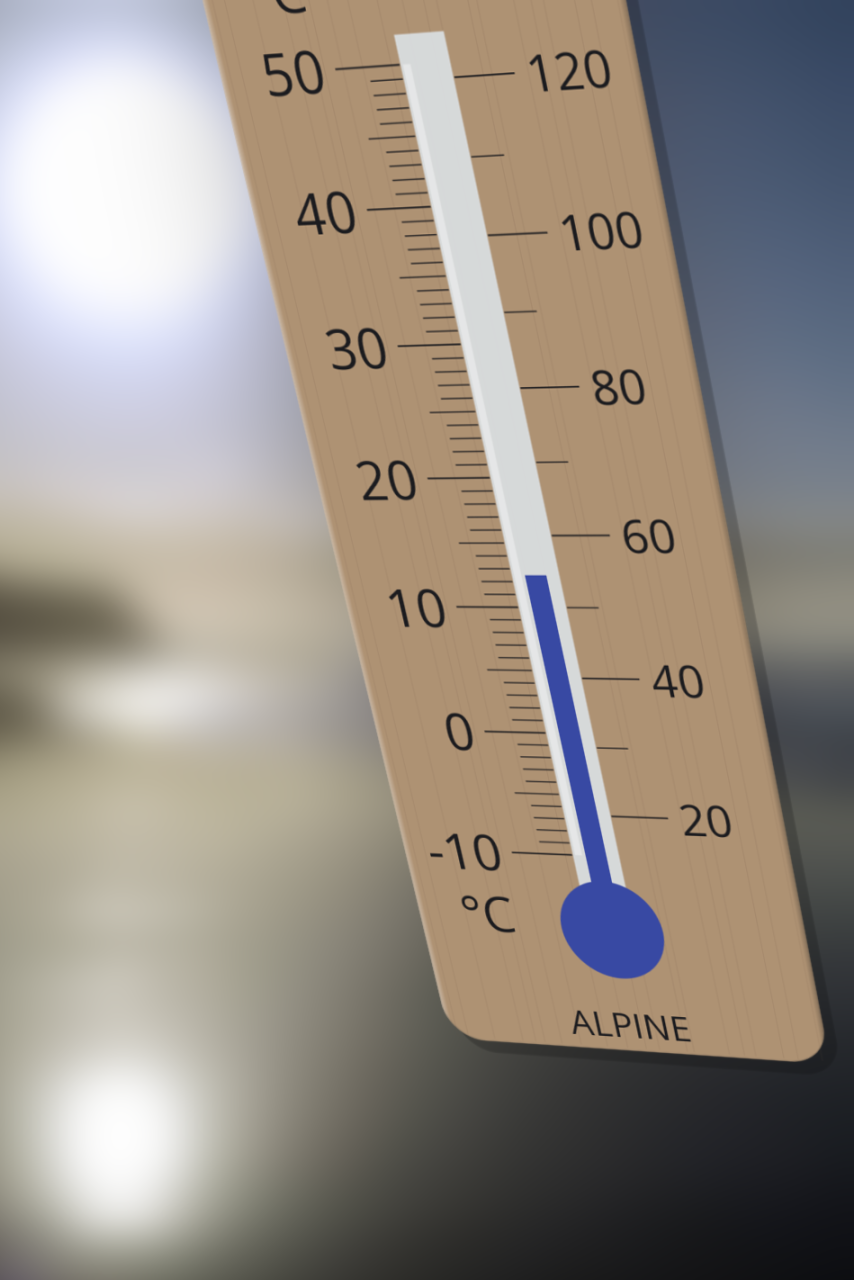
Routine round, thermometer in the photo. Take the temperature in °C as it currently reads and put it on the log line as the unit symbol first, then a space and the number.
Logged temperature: °C 12.5
